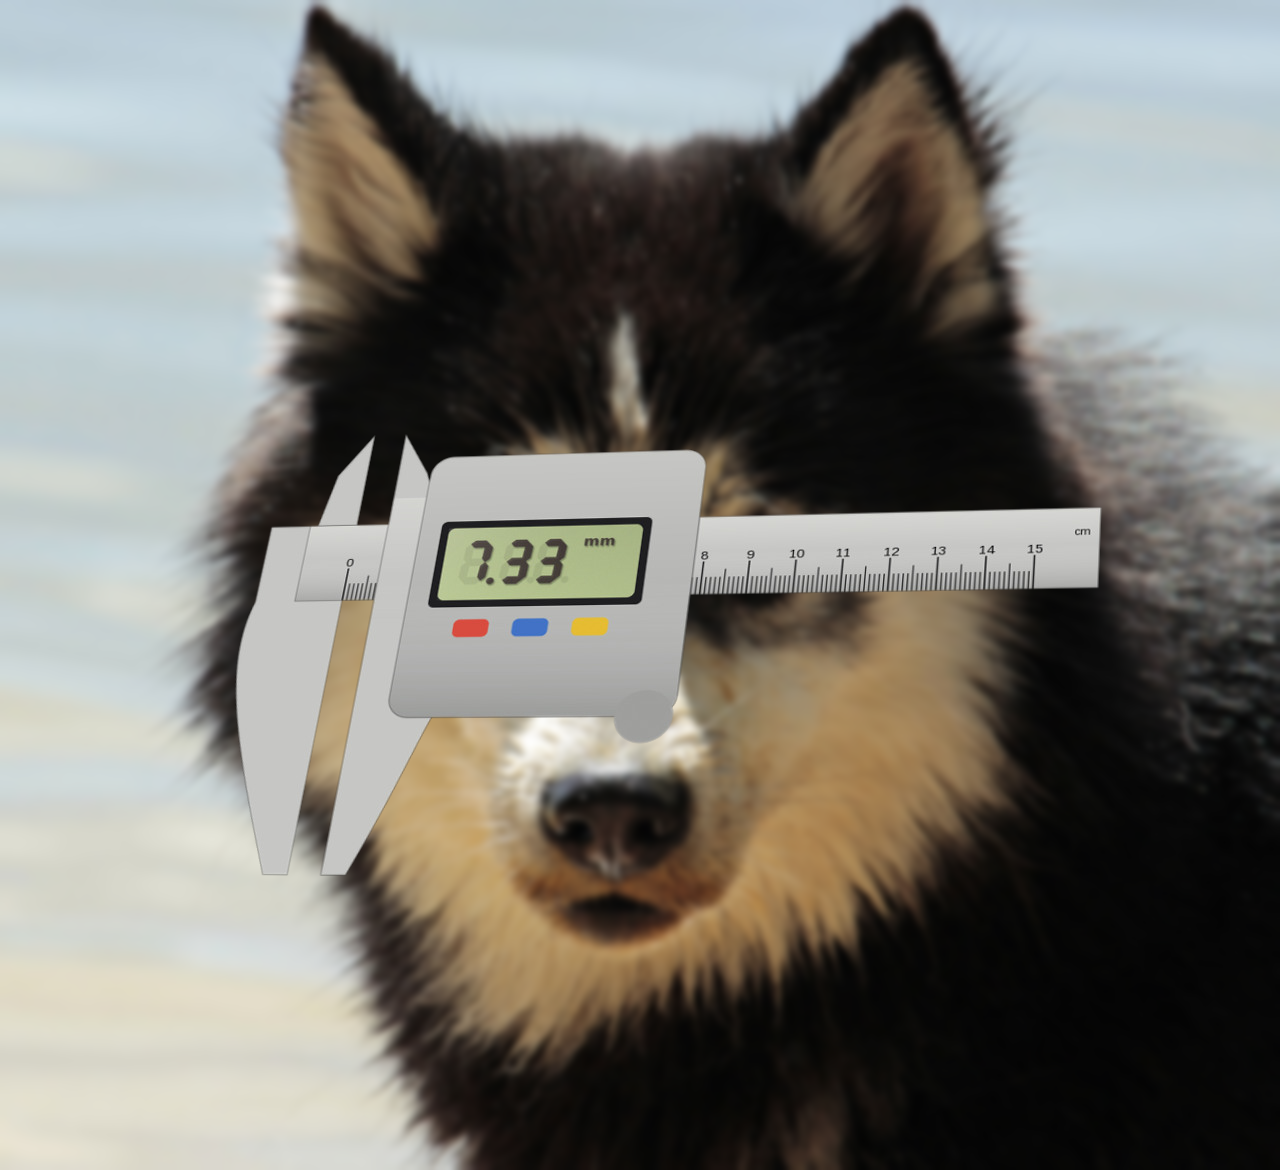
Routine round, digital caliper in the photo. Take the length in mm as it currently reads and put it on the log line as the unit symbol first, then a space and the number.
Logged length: mm 7.33
